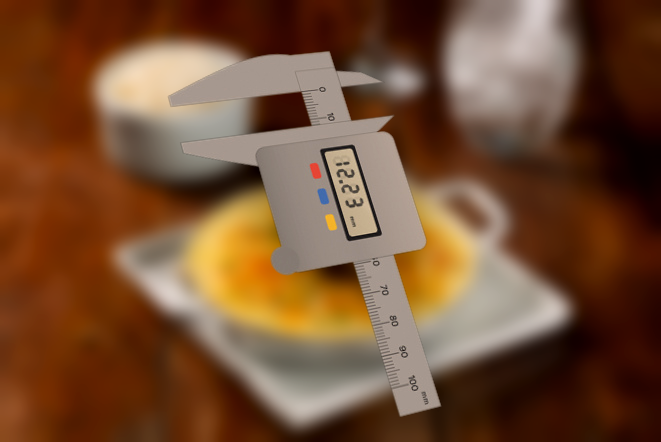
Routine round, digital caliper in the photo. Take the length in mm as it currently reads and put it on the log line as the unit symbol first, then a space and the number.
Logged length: mm 12.23
